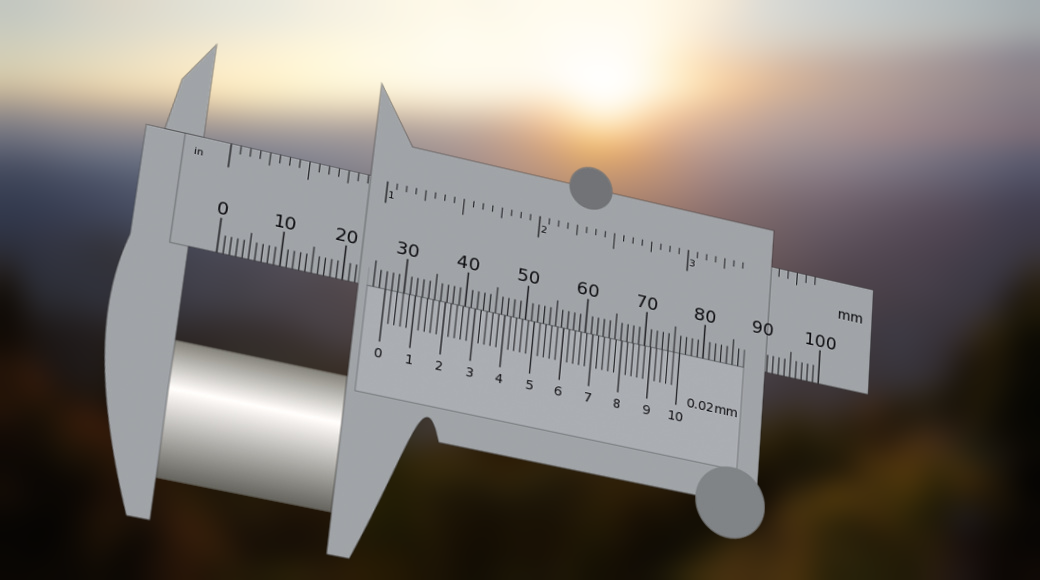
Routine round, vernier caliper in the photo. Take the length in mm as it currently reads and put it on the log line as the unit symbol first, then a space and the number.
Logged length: mm 27.0
